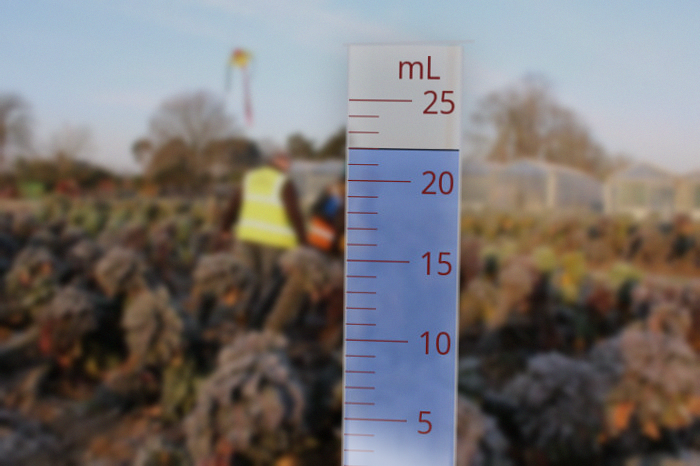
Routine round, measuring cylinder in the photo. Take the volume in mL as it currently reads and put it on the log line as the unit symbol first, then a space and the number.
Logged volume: mL 22
